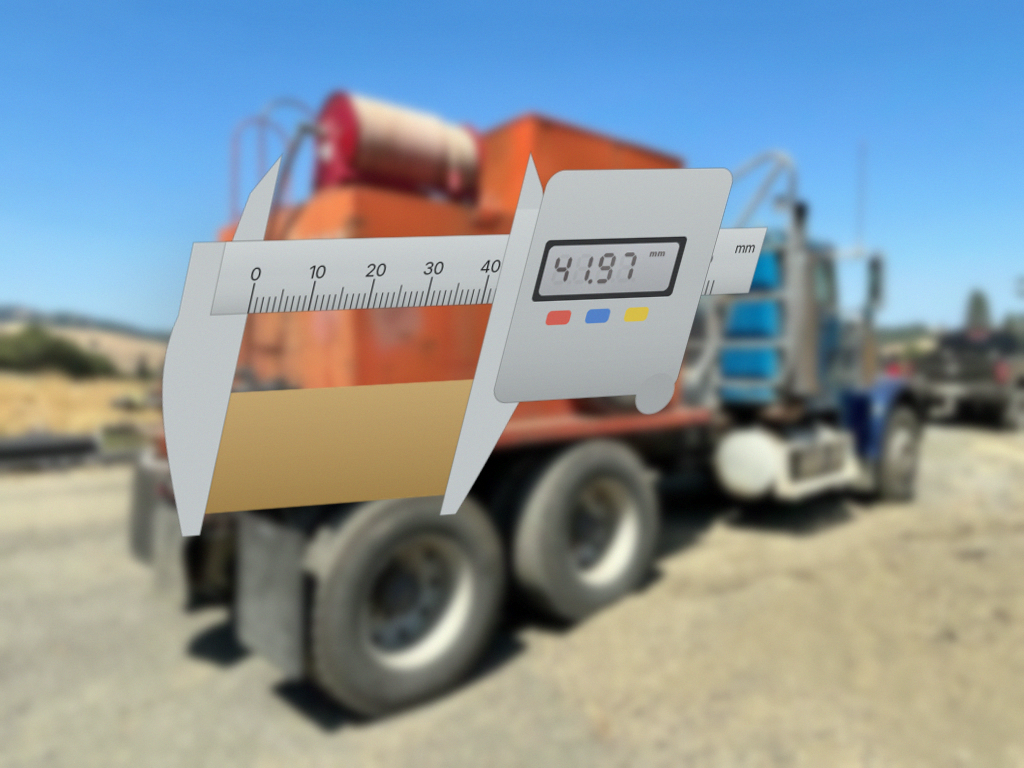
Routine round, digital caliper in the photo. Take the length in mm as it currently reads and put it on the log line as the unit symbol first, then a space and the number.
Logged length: mm 41.97
